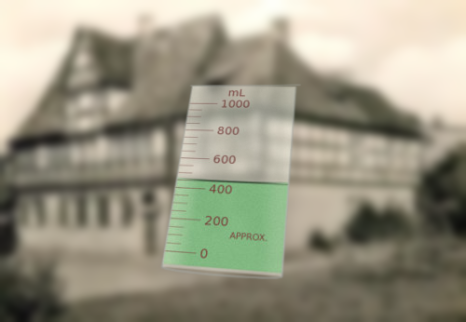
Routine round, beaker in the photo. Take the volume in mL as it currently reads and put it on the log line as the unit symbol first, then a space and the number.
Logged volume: mL 450
